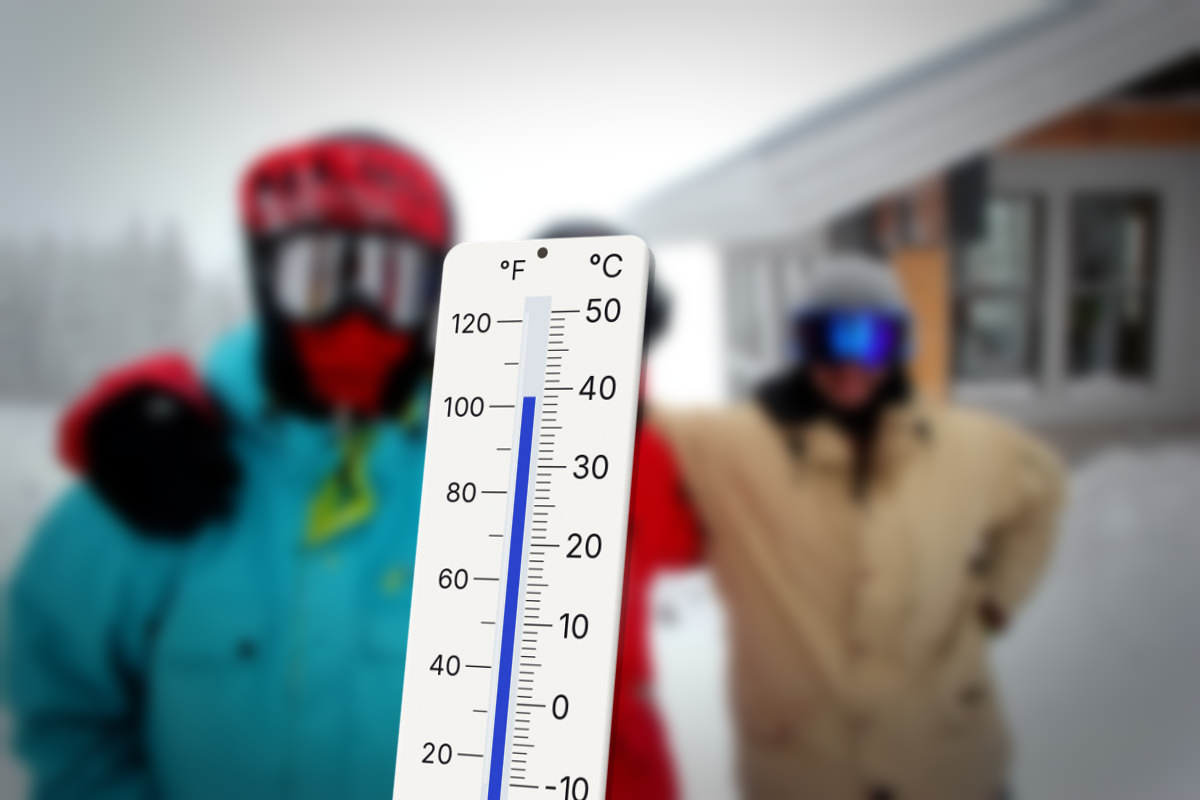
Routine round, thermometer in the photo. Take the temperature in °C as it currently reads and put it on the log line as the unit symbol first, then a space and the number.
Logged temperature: °C 39
